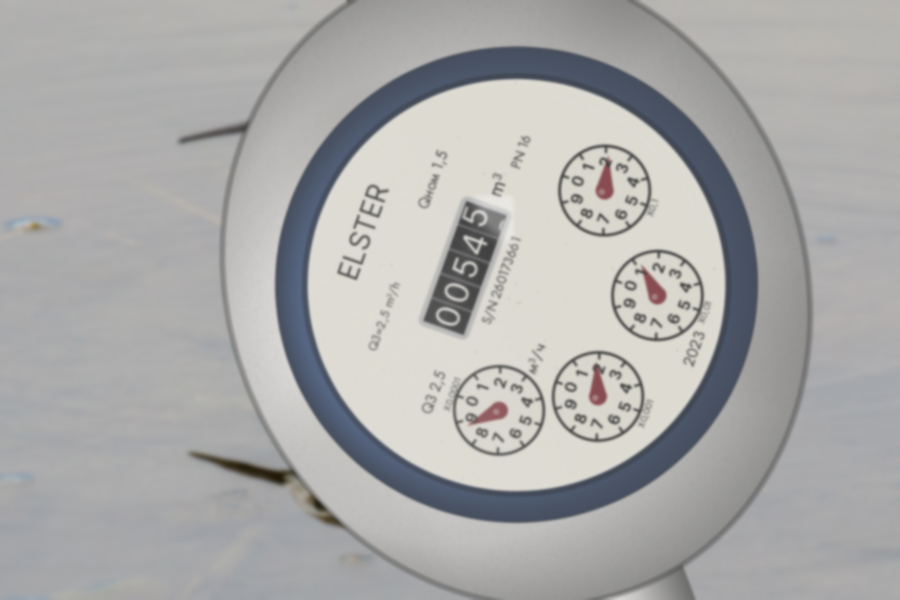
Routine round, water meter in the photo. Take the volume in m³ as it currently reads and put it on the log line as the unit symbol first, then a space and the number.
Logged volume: m³ 545.2118
